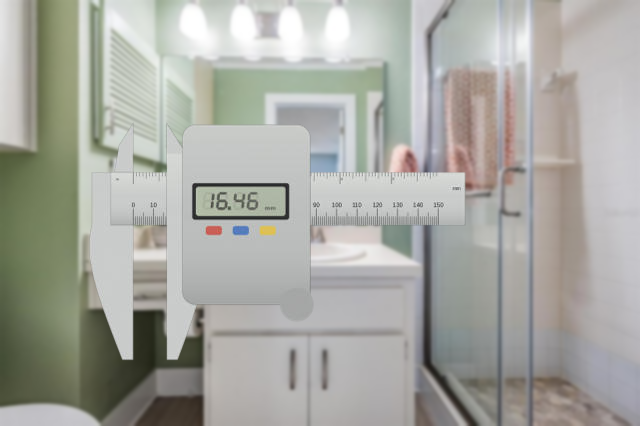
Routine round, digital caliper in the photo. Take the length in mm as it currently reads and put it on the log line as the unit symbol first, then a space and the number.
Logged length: mm 16.46
